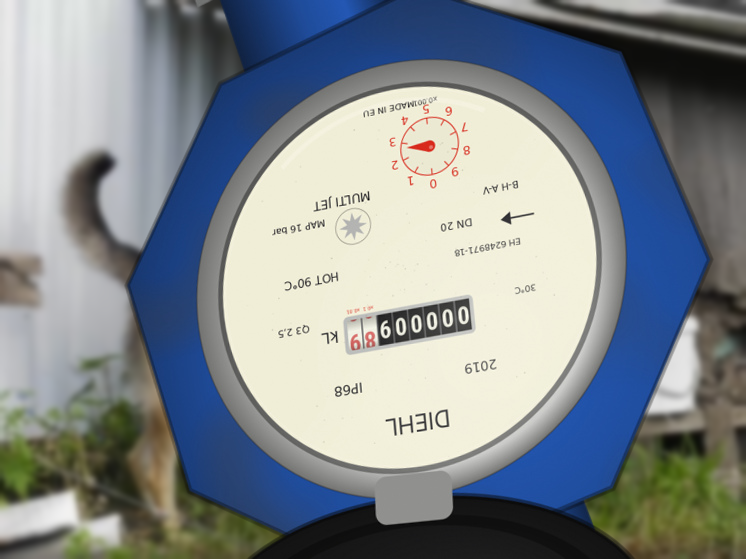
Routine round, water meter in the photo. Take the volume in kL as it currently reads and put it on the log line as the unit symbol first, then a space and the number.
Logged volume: kL 9.892
